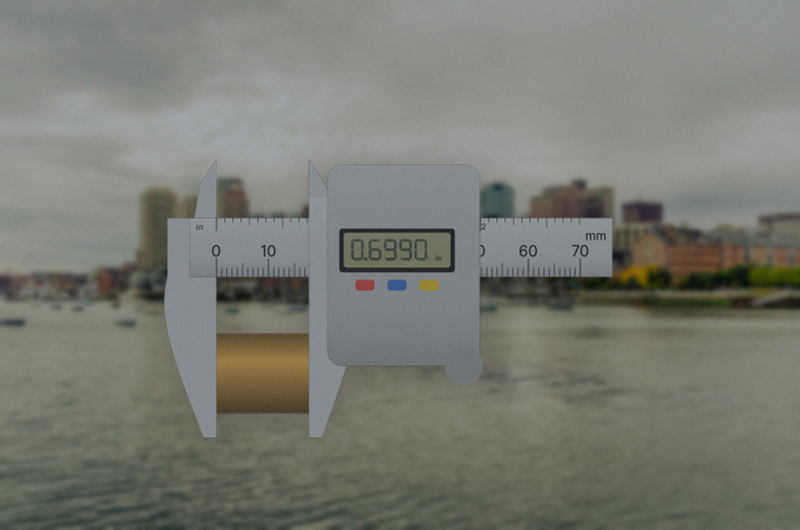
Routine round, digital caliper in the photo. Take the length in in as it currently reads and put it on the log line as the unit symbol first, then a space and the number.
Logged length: in 0.6990
